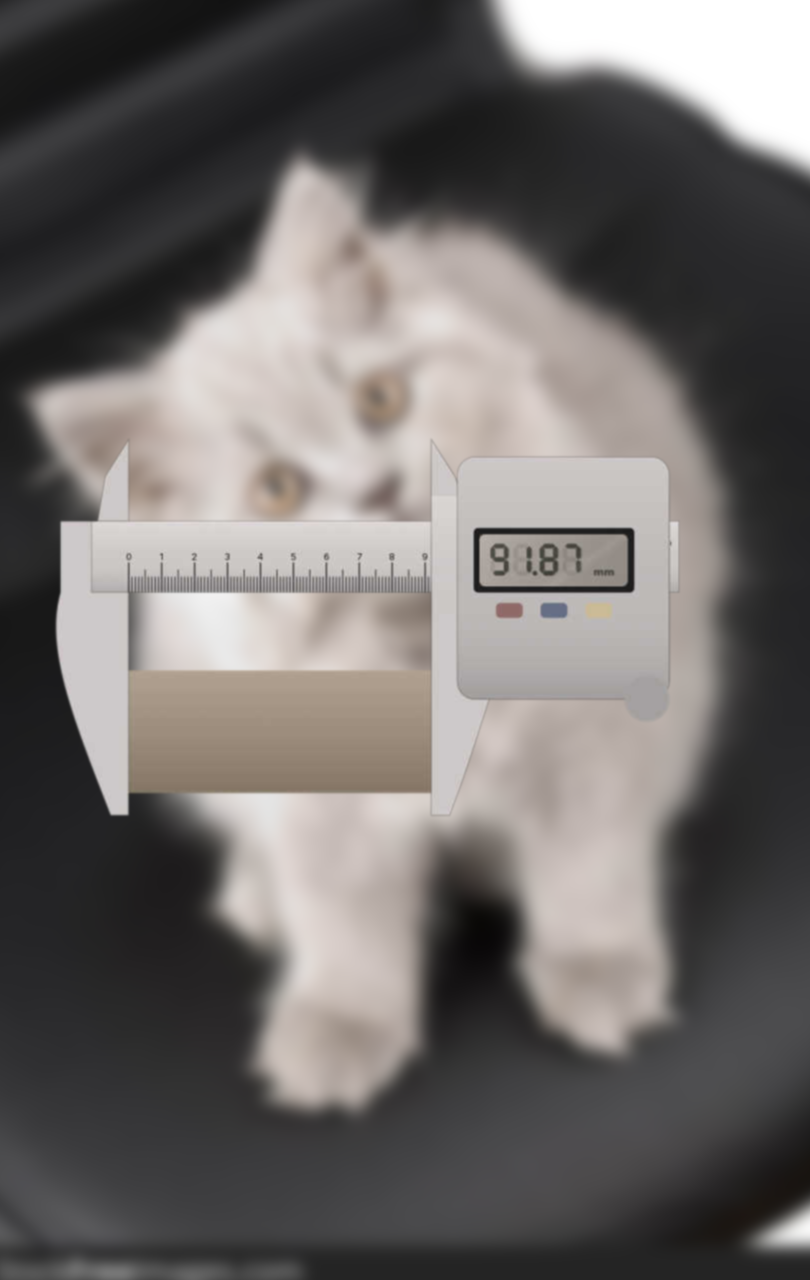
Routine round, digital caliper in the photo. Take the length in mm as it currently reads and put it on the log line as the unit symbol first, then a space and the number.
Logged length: mm 91.87
